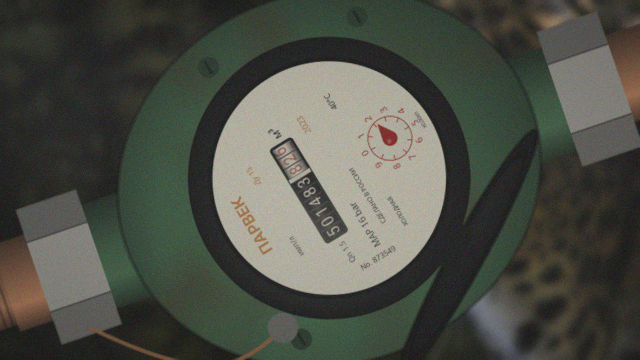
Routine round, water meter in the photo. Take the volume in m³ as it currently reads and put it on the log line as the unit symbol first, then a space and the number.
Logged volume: m³ 501483.8262
